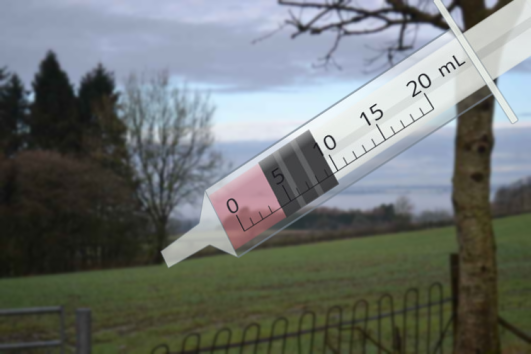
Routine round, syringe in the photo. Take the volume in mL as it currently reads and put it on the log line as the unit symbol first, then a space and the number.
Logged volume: mL 4
